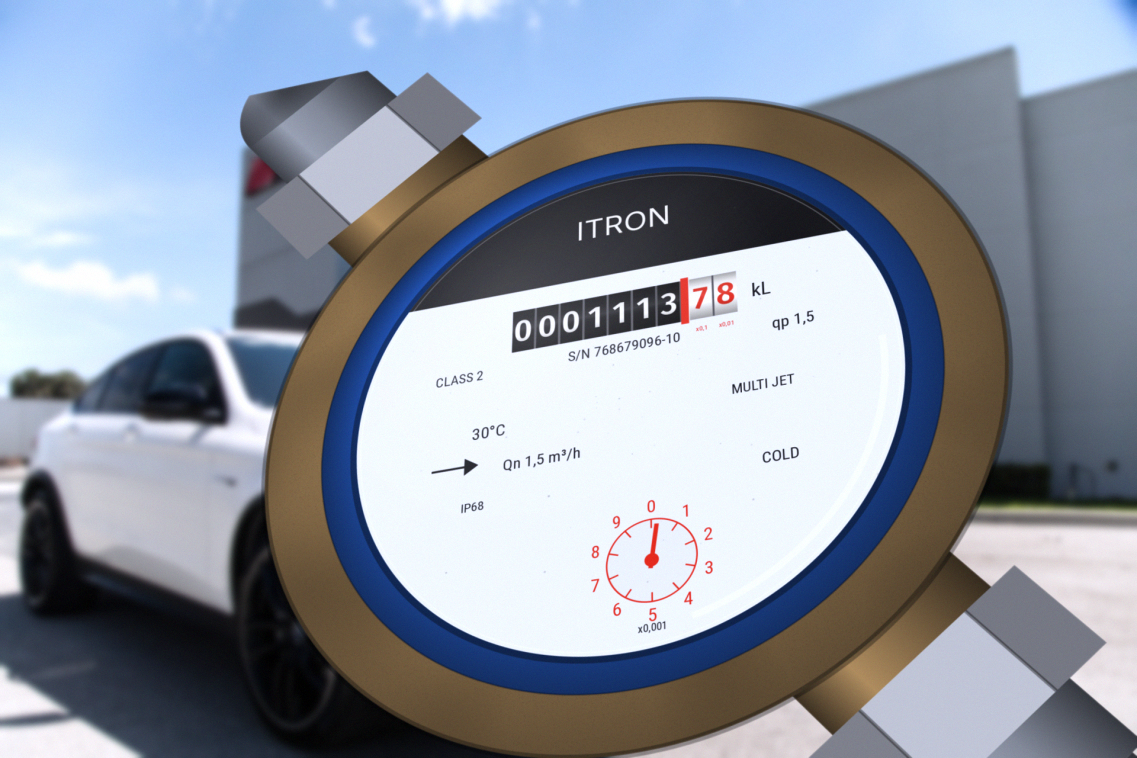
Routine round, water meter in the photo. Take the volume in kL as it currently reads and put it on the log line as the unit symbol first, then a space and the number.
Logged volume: kL 1113.780
